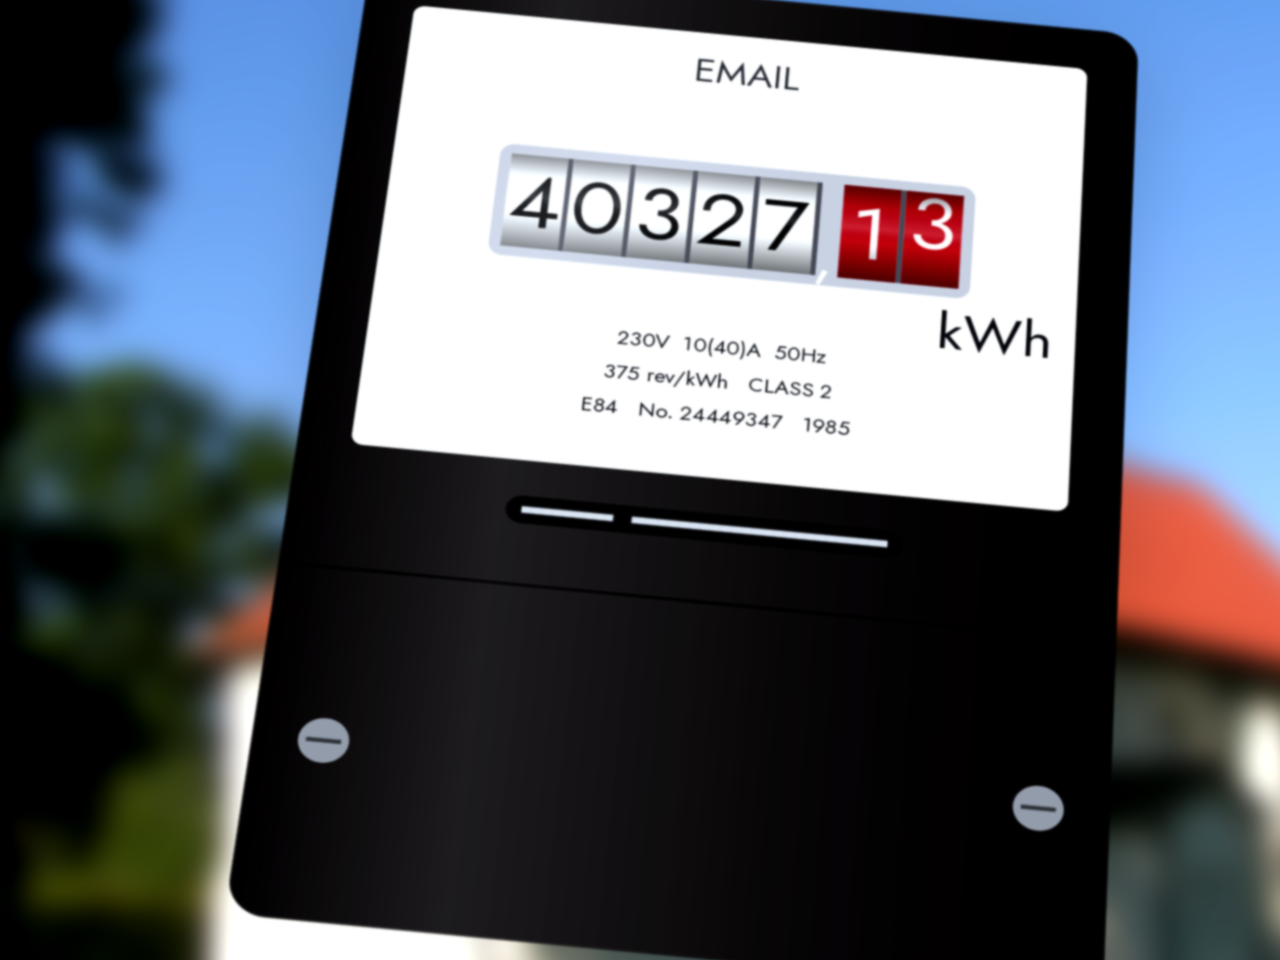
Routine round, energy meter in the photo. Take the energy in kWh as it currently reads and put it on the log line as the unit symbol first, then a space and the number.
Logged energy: kWh 40327.13
